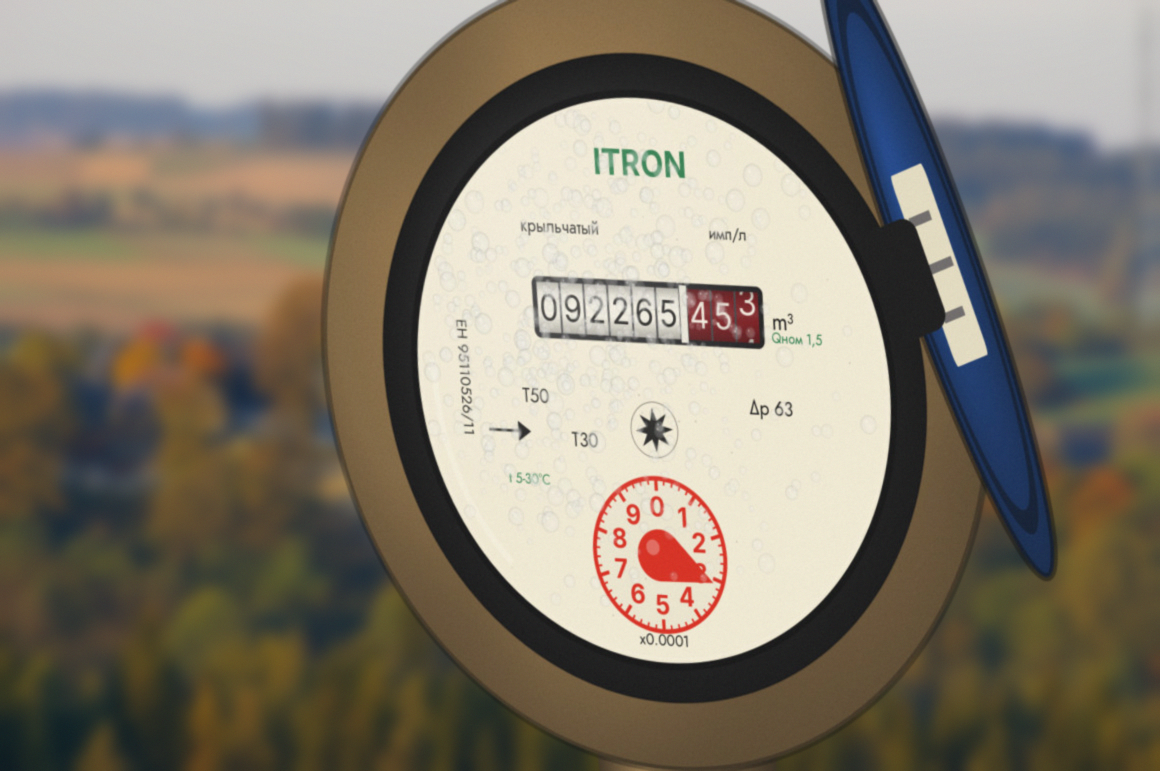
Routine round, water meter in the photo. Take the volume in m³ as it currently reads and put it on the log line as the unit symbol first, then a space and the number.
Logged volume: m³ 92265.4533
